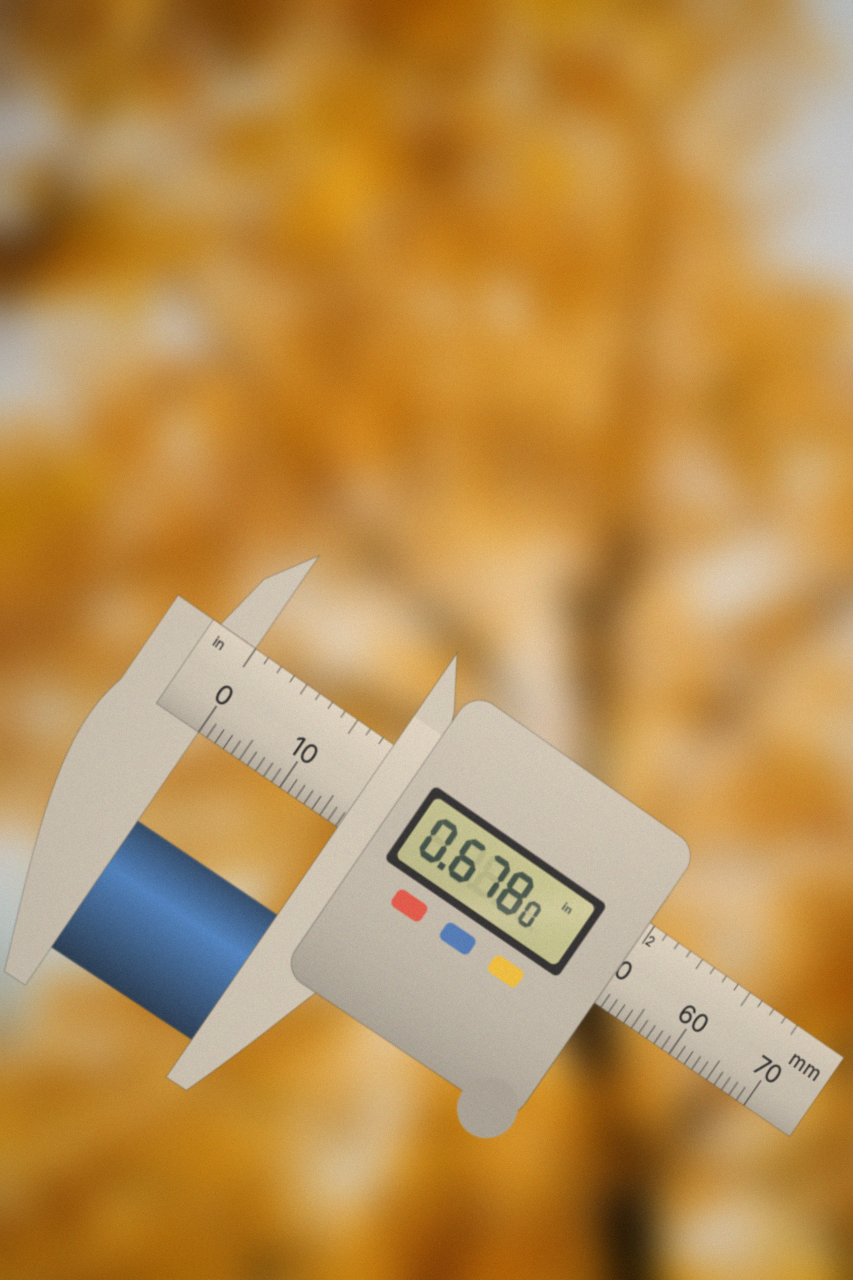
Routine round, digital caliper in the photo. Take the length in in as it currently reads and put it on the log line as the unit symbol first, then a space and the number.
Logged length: in 0.6780
